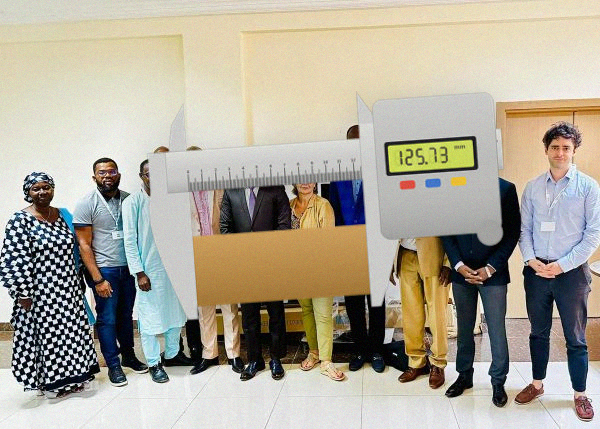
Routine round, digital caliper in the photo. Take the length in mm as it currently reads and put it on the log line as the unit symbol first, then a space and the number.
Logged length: mm 125.73
